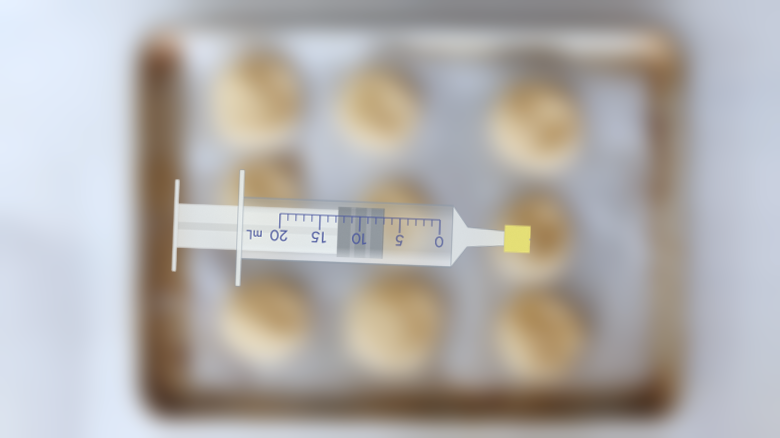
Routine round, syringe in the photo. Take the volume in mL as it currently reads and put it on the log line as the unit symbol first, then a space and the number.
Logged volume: mL 7
